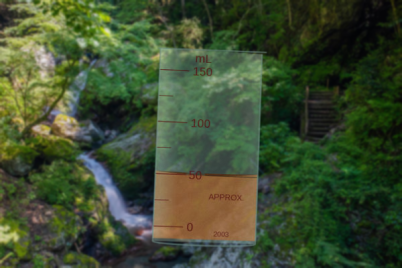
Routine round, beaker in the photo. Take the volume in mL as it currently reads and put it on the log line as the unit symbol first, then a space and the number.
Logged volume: mL 50
